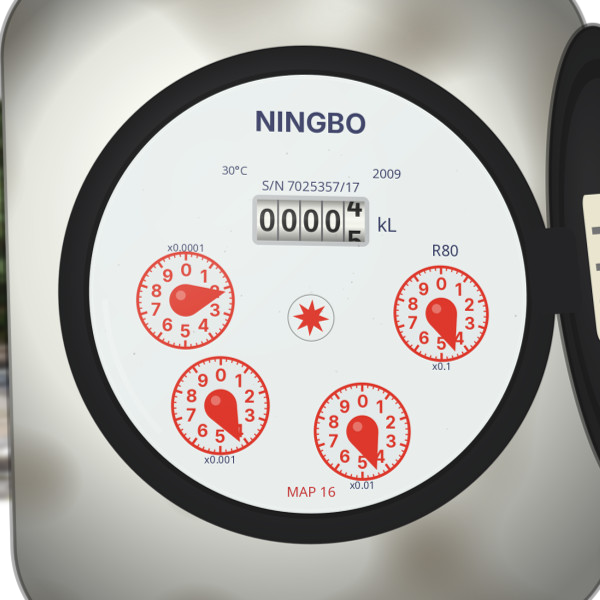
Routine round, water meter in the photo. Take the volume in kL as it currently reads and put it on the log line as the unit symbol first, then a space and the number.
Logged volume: kL 4.4442
